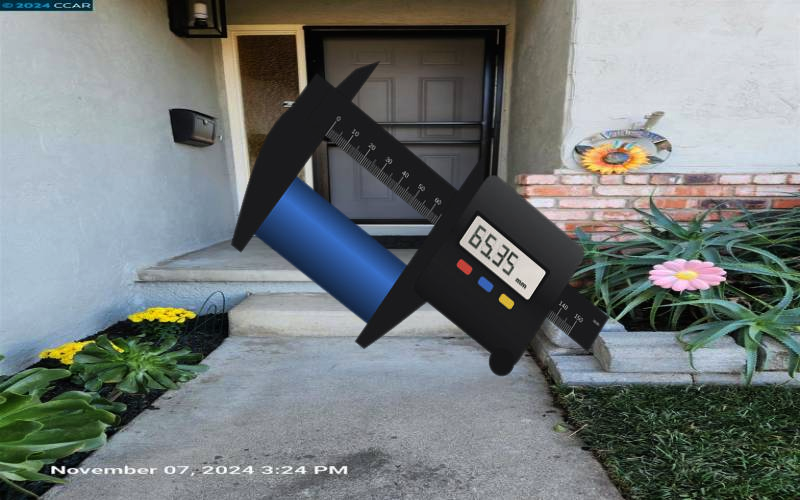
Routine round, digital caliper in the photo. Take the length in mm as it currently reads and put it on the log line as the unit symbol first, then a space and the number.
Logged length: mm 65.35
